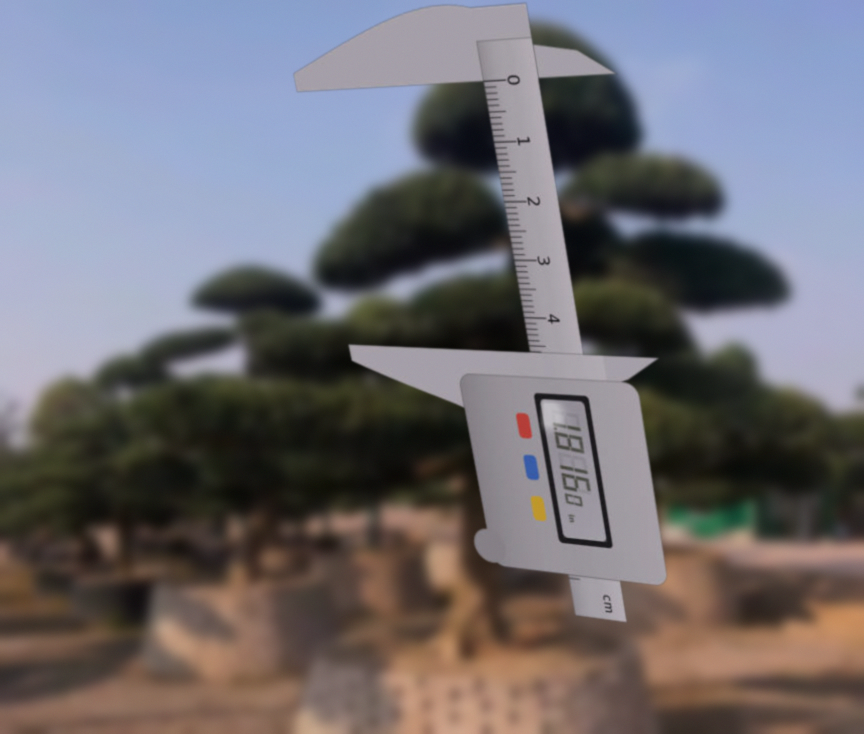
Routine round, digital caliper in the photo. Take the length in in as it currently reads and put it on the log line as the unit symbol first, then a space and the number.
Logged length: in 1.8160
